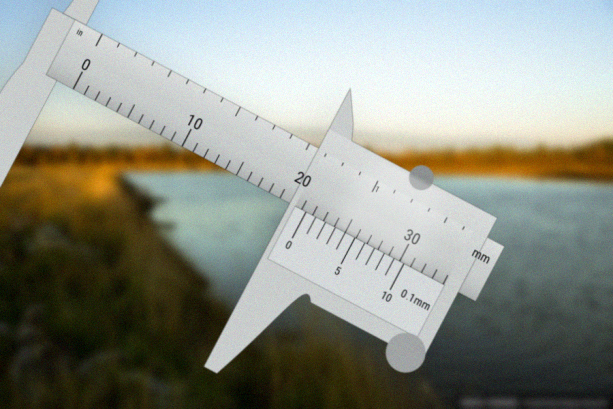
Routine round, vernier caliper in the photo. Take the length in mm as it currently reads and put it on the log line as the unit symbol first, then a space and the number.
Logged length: mm 21.4
